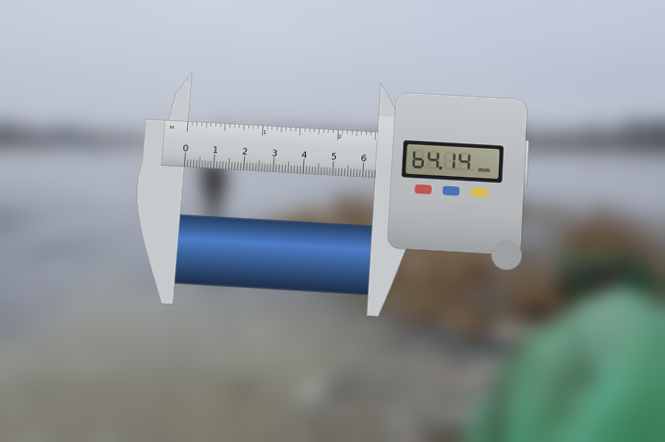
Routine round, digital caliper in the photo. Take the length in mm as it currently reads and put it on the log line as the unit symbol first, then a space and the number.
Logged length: mm 64.14
